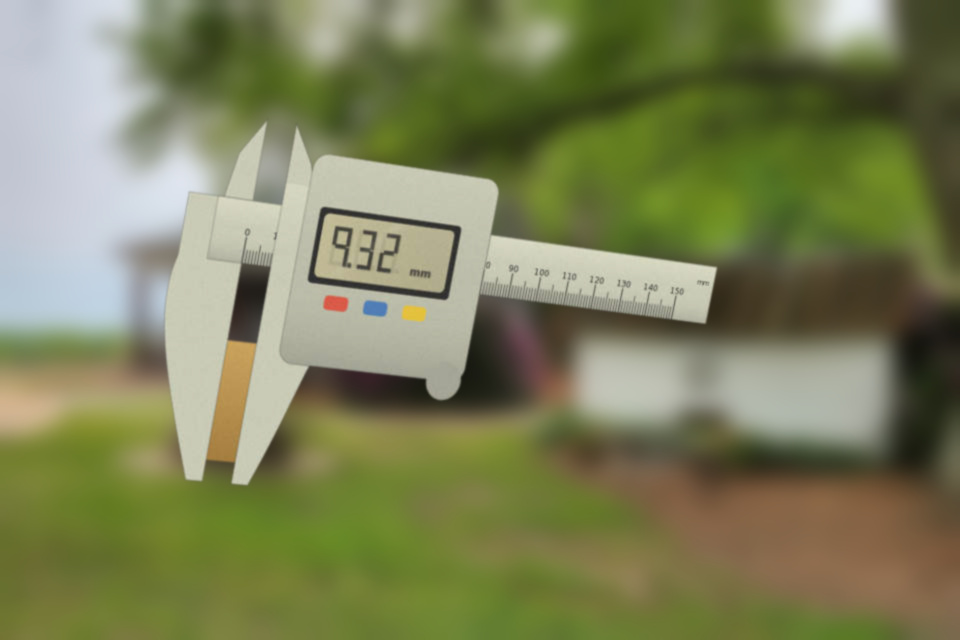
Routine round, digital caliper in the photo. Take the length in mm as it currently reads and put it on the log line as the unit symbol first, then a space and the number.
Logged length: mm 9.32
